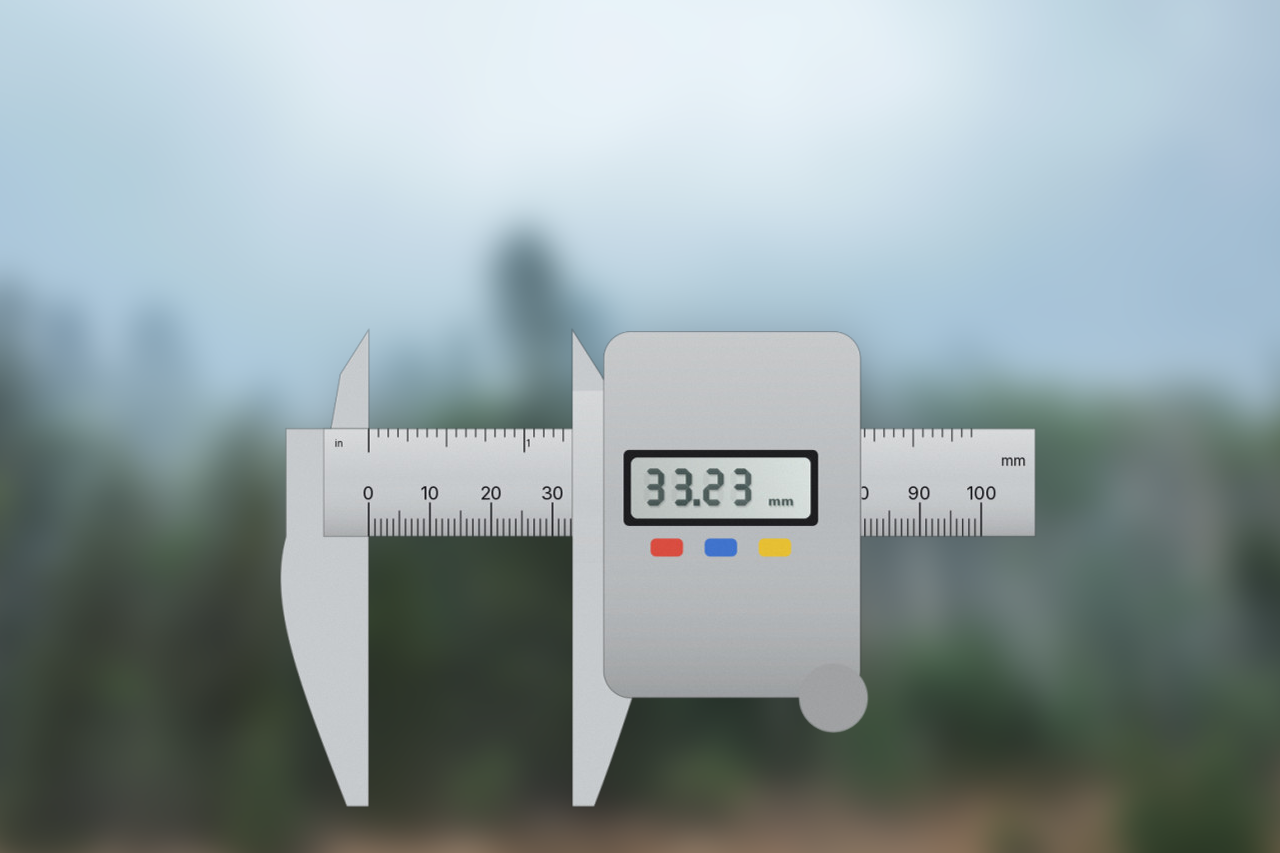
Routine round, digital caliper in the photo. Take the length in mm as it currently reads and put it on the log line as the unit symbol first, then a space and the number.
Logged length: mm 33.23
